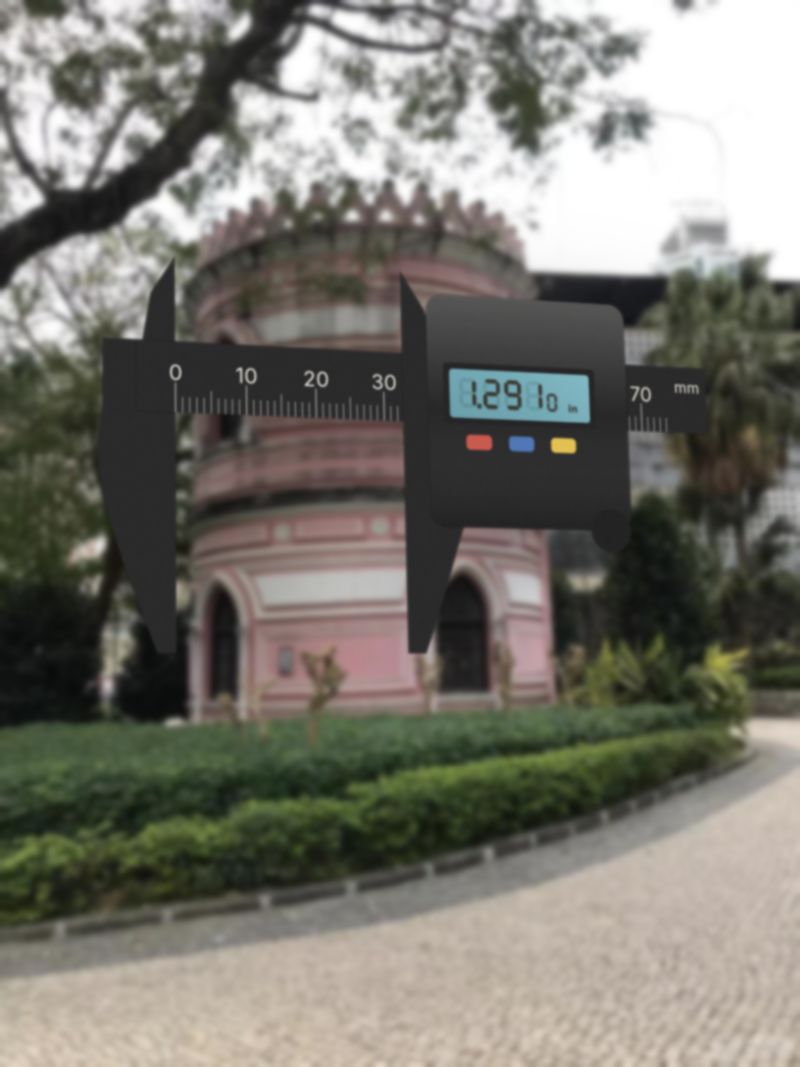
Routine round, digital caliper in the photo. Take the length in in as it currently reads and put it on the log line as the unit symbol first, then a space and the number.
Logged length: in 1.2910
